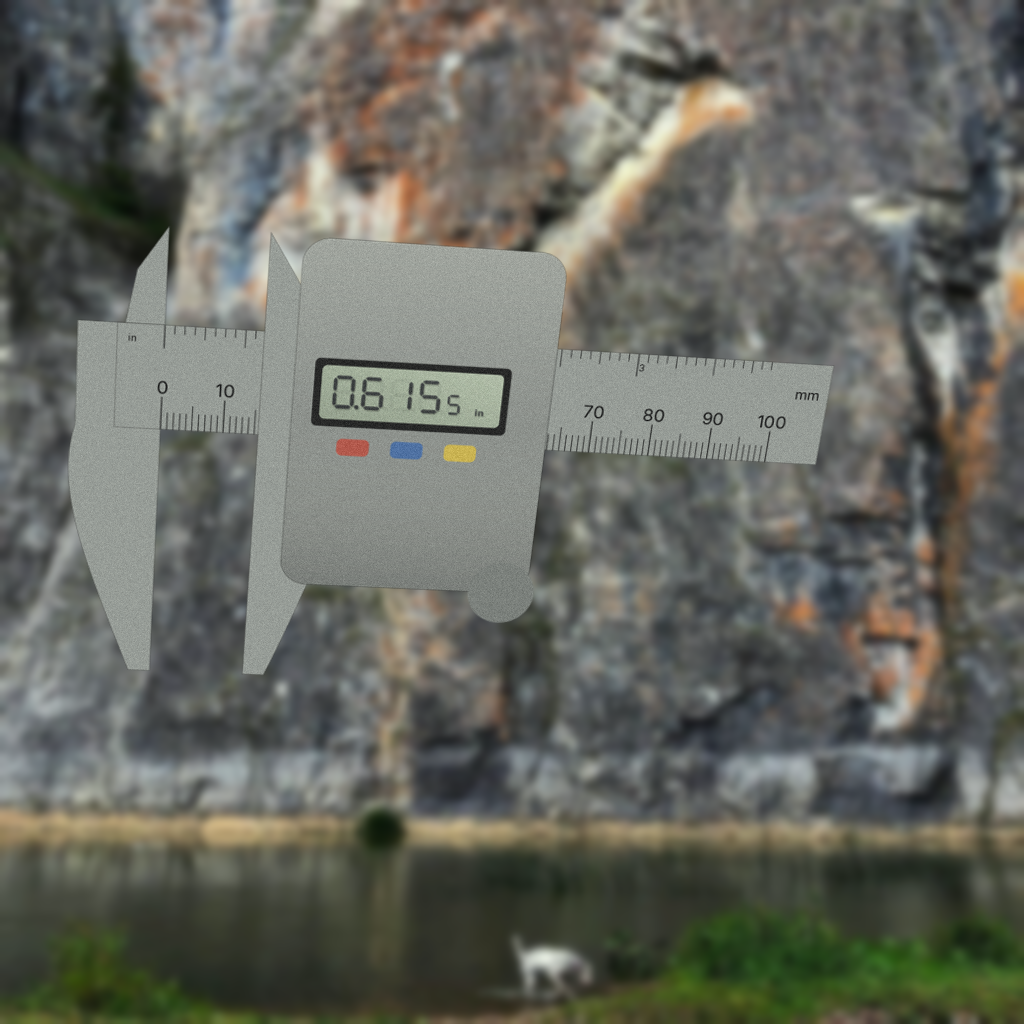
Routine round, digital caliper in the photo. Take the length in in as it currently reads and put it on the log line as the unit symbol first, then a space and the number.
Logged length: in 0.6155
